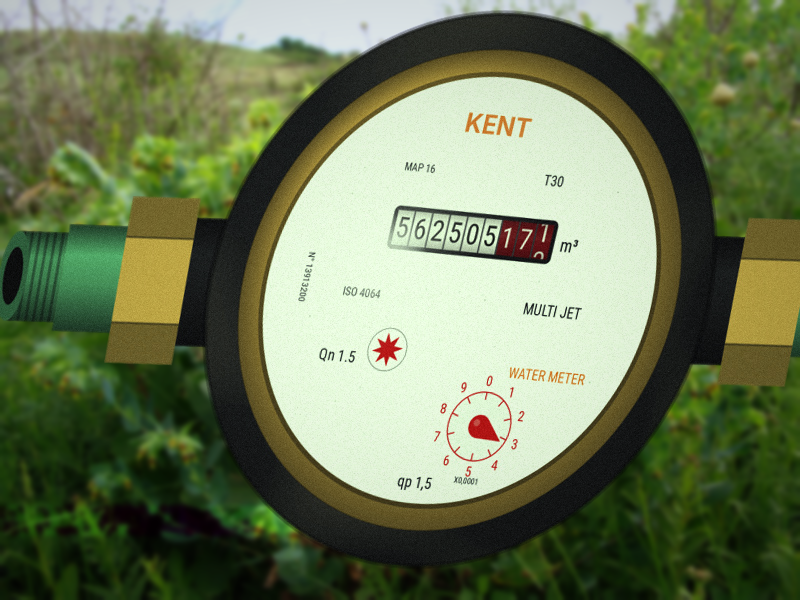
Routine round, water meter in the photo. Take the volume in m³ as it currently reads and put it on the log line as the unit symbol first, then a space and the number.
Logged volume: m³ 562505.1713
